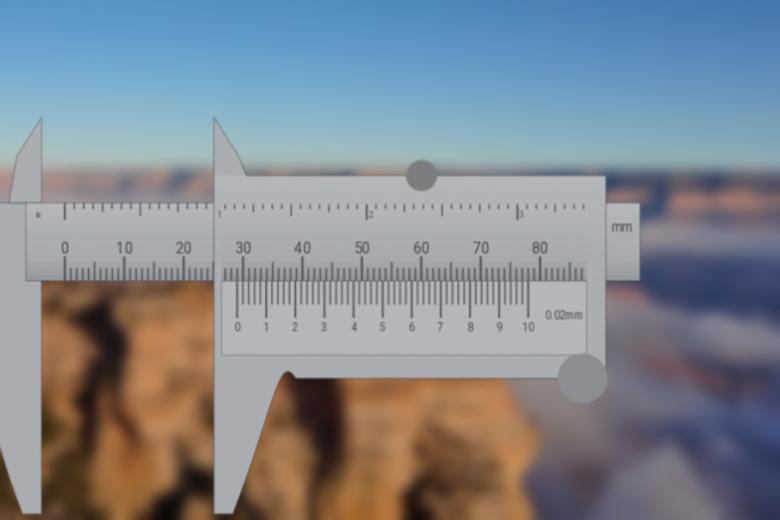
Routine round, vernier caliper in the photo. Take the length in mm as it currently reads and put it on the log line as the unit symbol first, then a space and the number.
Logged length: mm 29.0
